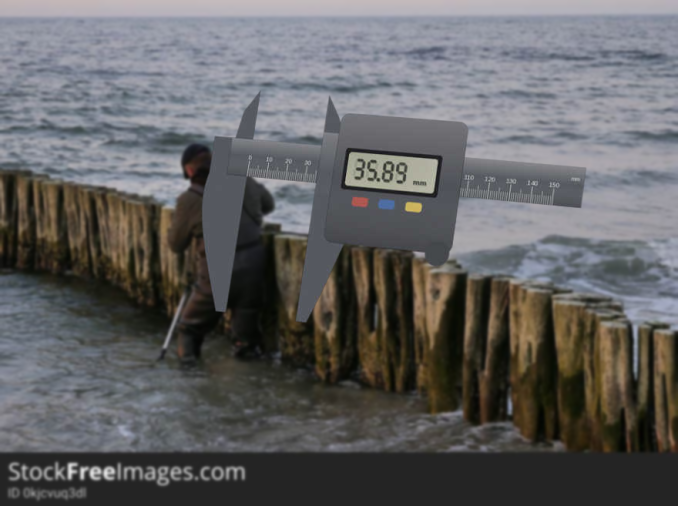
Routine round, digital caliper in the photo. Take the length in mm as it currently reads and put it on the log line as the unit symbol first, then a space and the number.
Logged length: mm 35.89
